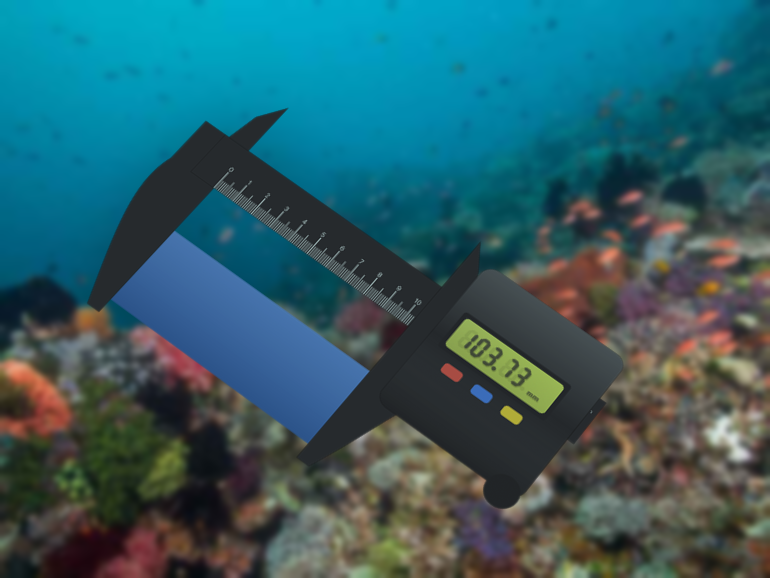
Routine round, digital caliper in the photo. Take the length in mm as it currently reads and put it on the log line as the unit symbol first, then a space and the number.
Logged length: mm 103.73
